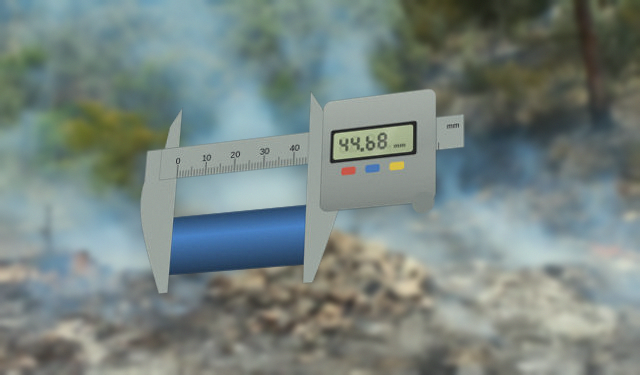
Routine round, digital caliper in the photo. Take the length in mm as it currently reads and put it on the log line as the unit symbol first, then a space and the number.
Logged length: mm 44.68
